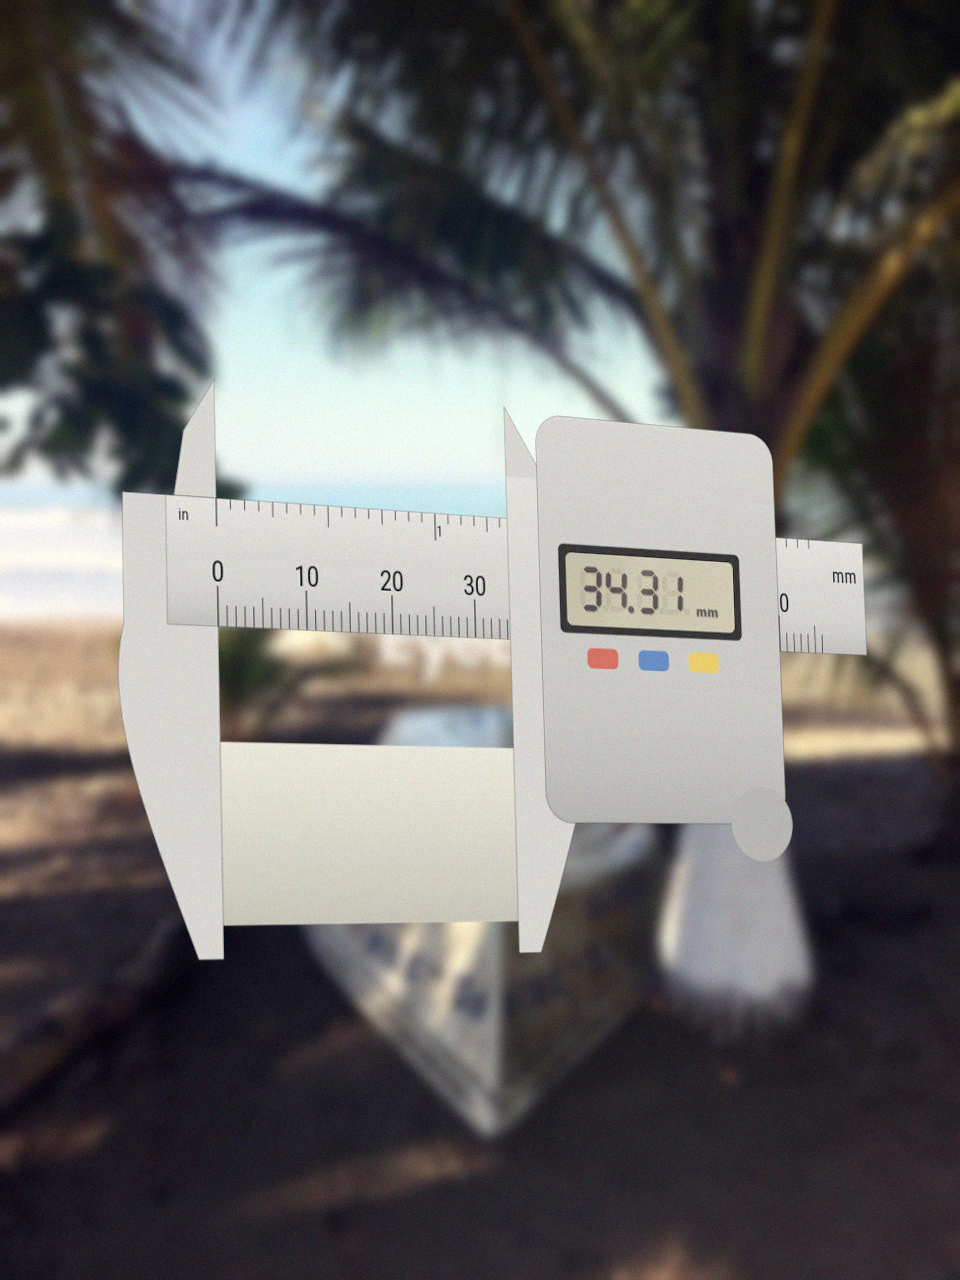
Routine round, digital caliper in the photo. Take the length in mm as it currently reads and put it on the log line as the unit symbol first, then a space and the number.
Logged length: mm 34.31
